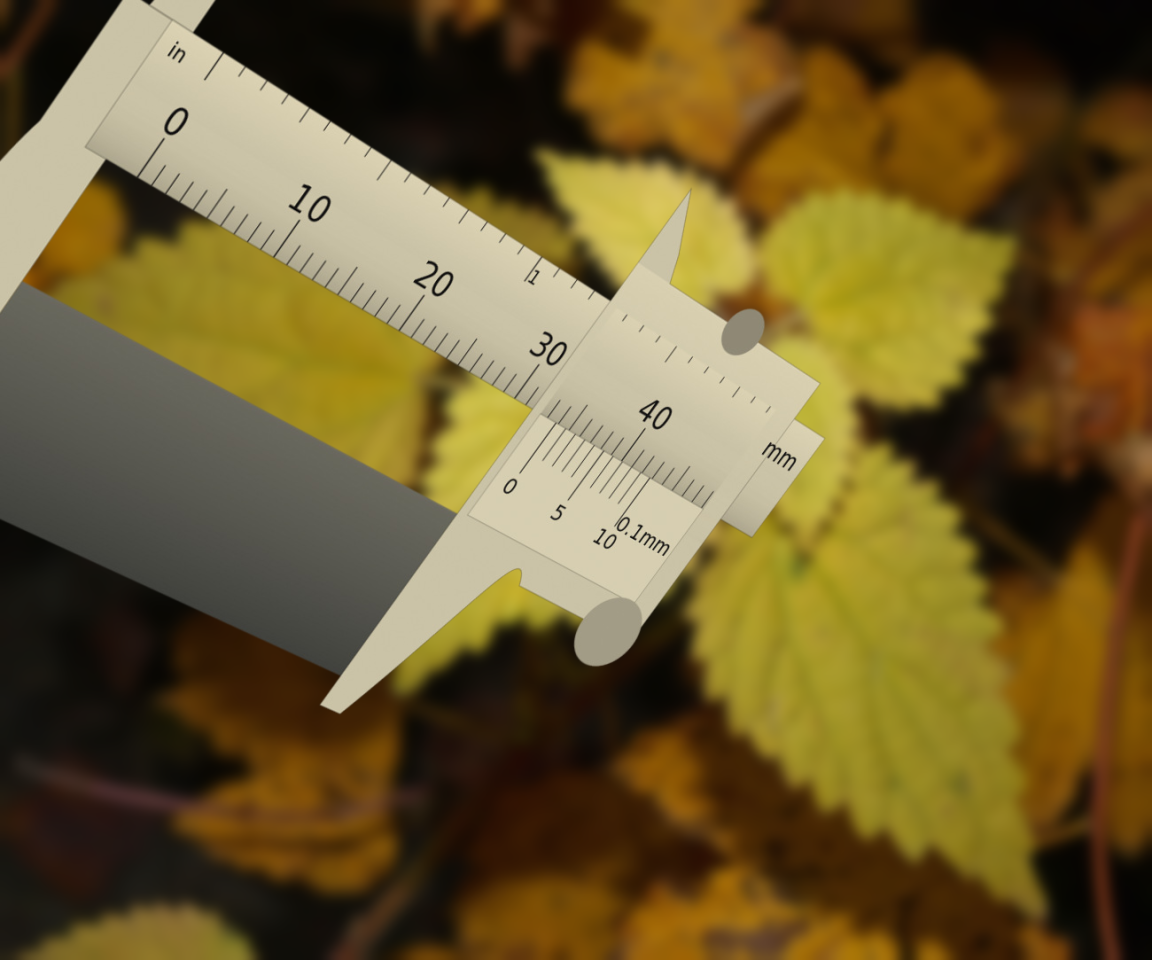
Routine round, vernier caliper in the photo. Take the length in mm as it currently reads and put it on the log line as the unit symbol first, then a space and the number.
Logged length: mm 33.8
